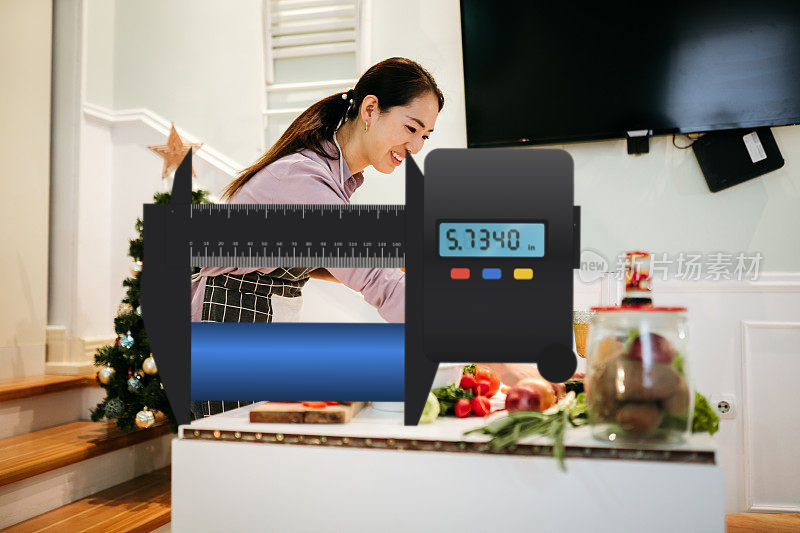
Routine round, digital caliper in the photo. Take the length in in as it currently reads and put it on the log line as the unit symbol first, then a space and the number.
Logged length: in 5.7340
